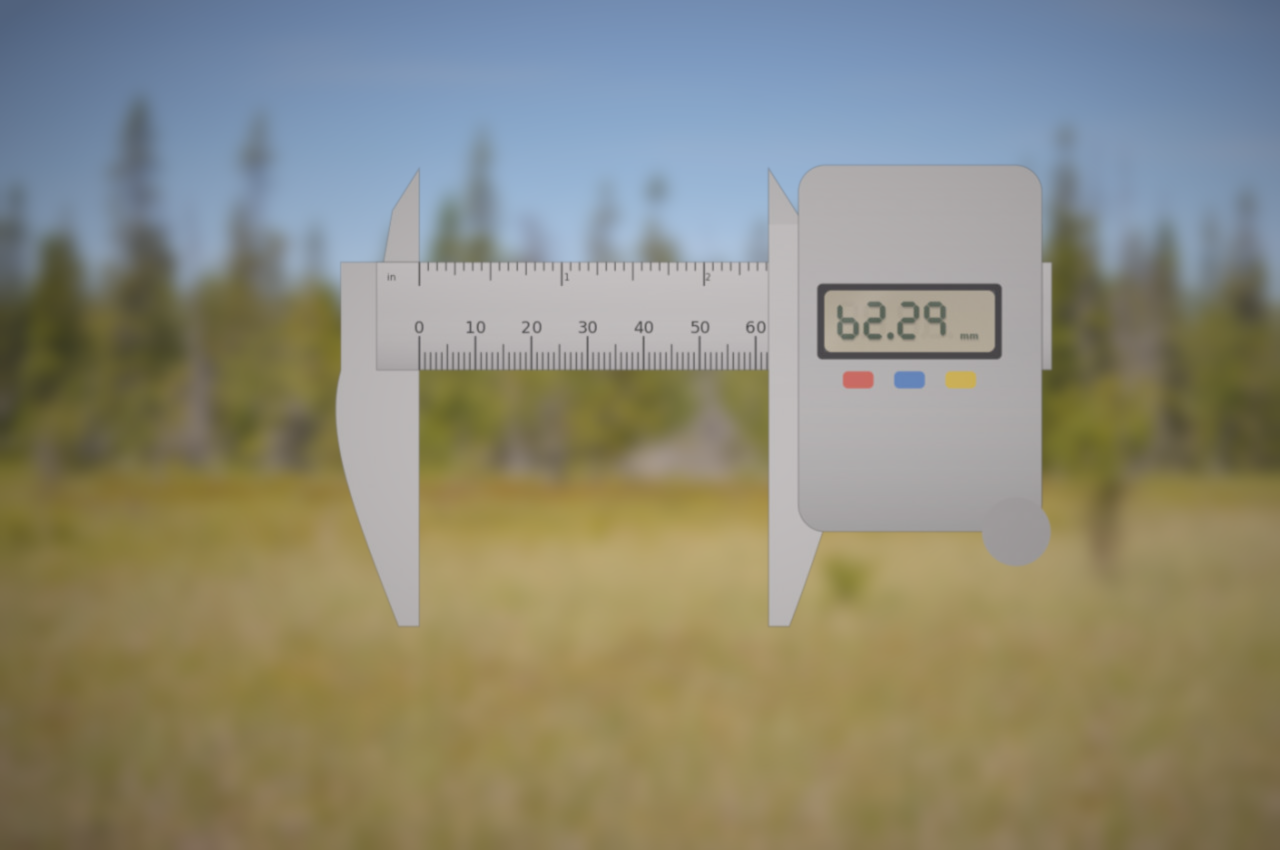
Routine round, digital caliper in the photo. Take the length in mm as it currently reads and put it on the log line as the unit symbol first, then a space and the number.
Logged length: mm 62.29
